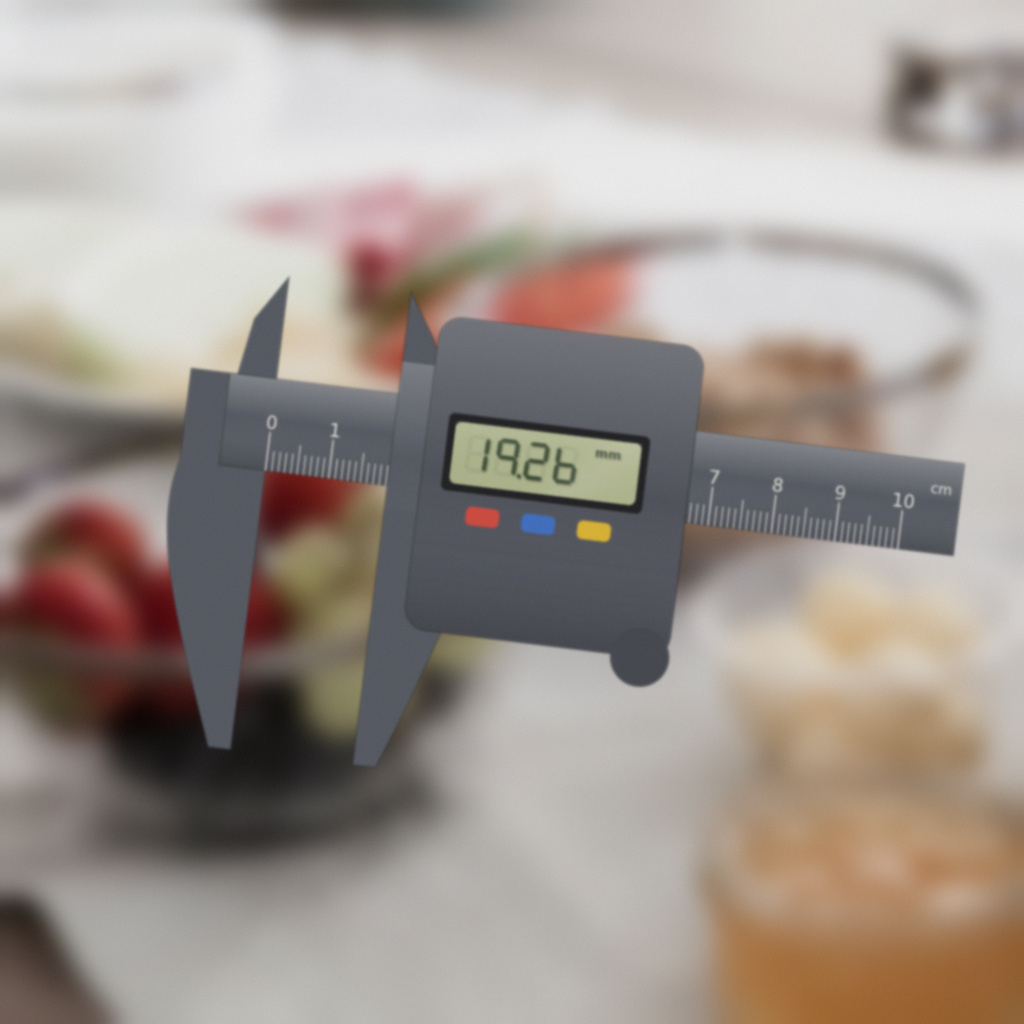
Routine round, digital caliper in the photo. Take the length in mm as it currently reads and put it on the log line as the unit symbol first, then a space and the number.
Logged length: mm 19.26
